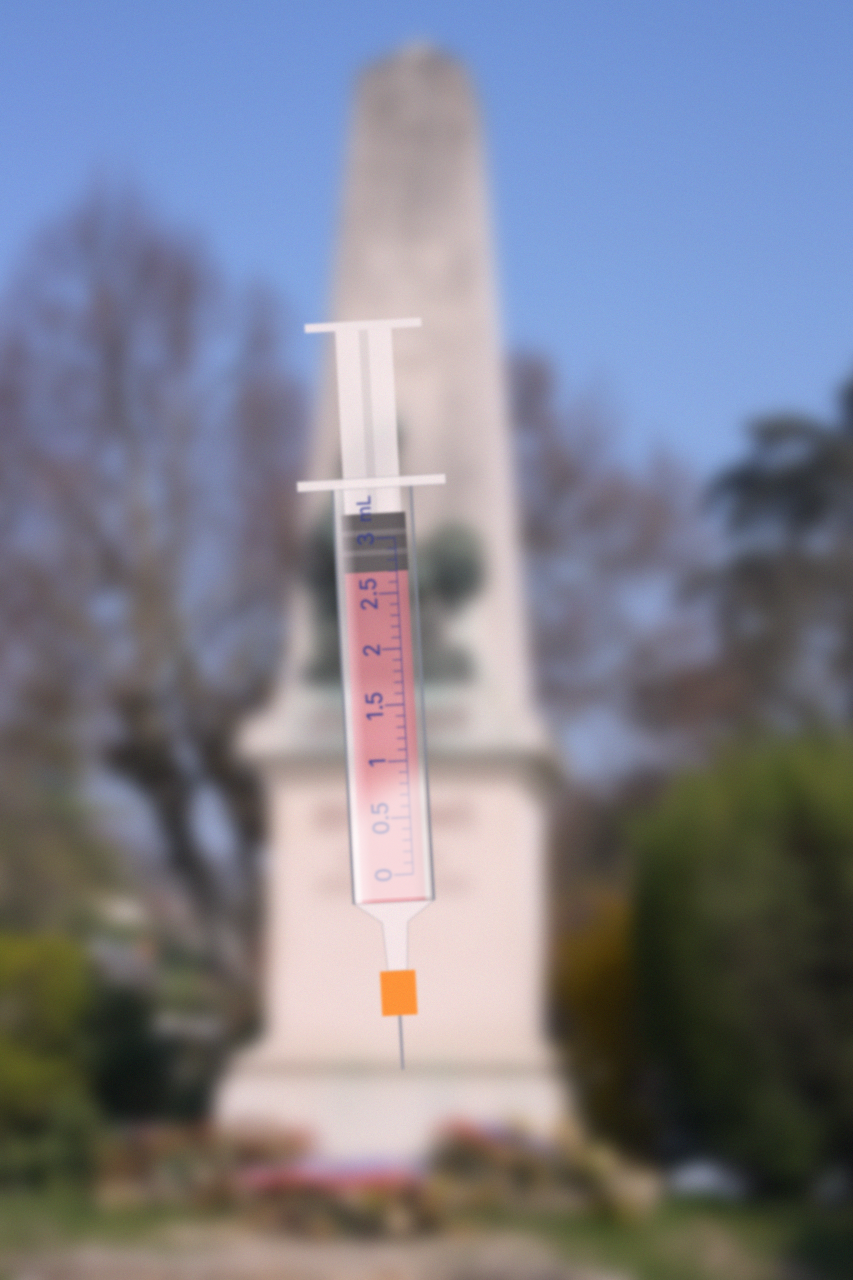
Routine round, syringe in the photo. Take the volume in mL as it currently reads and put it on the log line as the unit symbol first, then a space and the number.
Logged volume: mL 2.7
